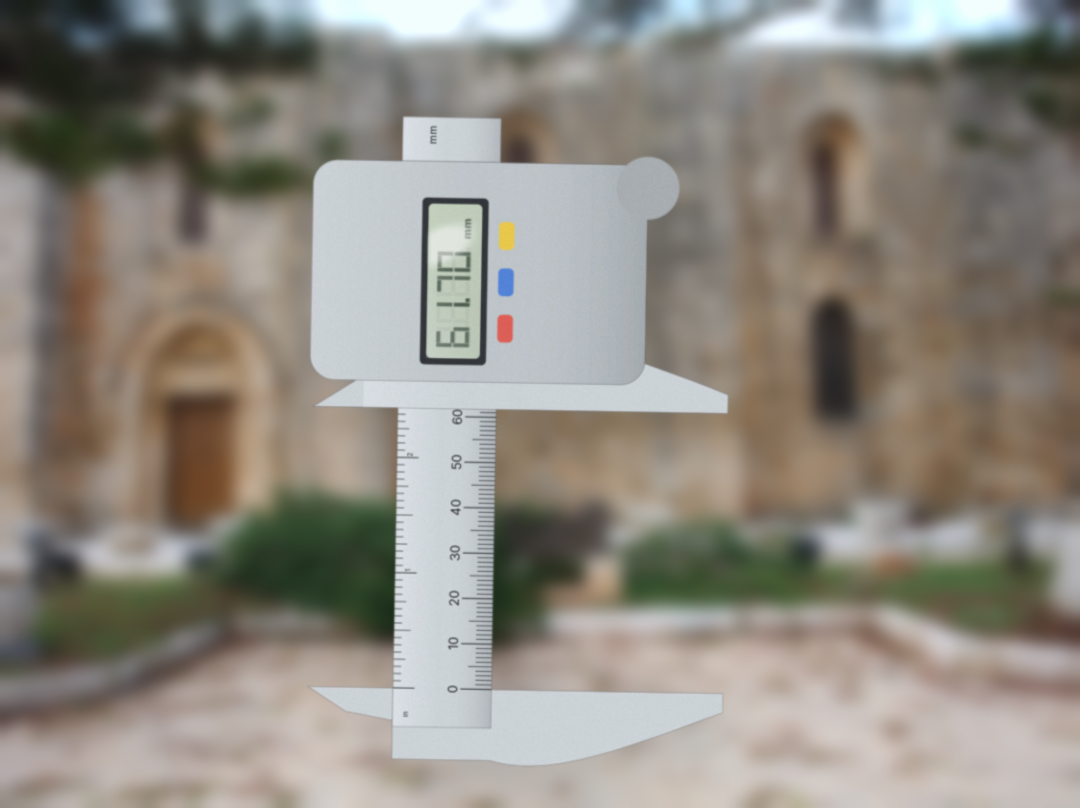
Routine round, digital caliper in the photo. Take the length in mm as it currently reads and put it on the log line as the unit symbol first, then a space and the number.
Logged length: mm 61.70
